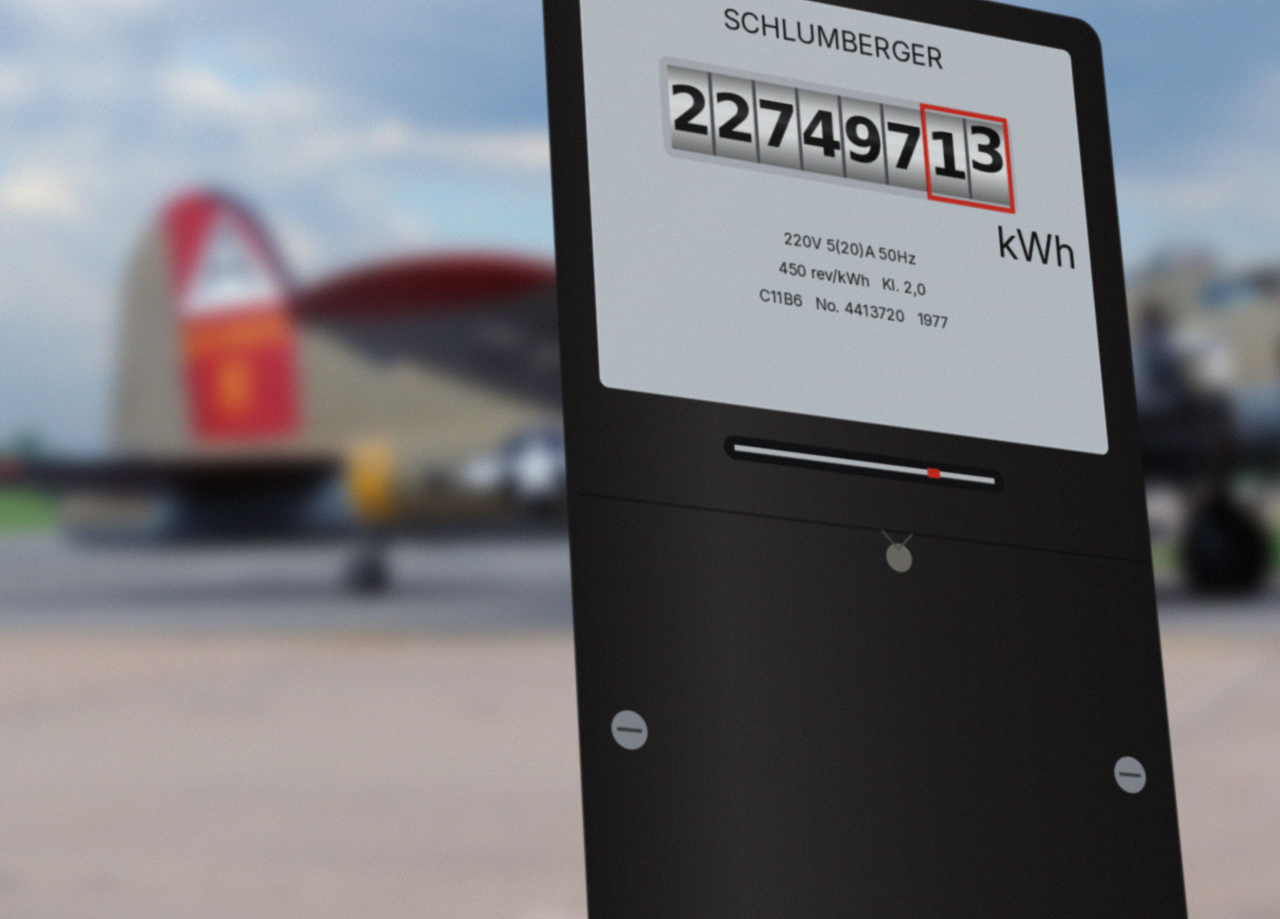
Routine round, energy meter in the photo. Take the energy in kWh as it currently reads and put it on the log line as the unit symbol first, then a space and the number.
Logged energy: kWh 227497.13
